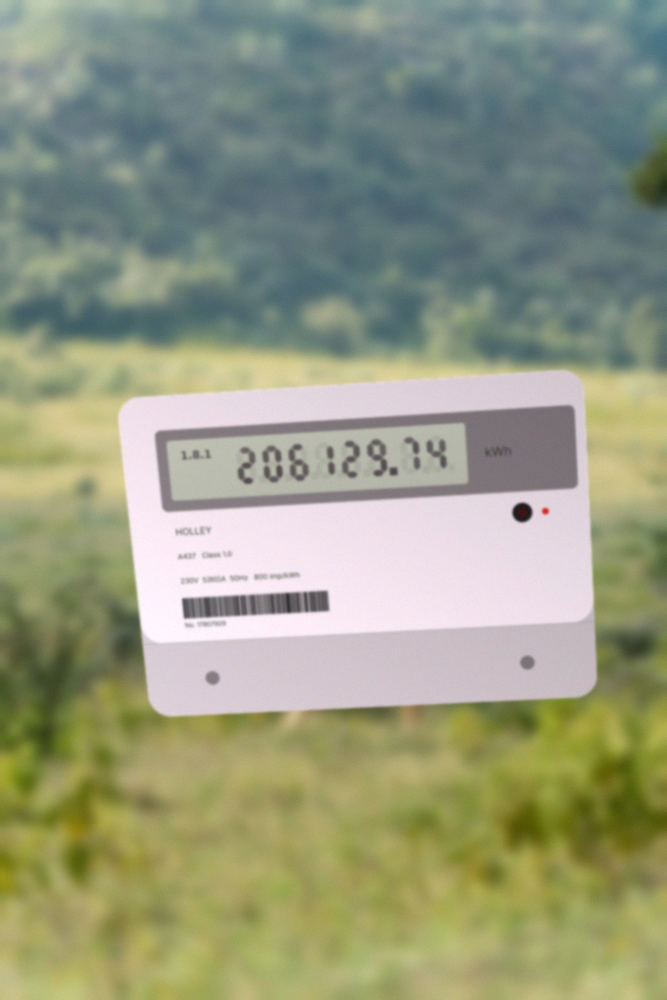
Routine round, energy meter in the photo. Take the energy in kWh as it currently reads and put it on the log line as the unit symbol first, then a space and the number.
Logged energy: kWh 206129.74
